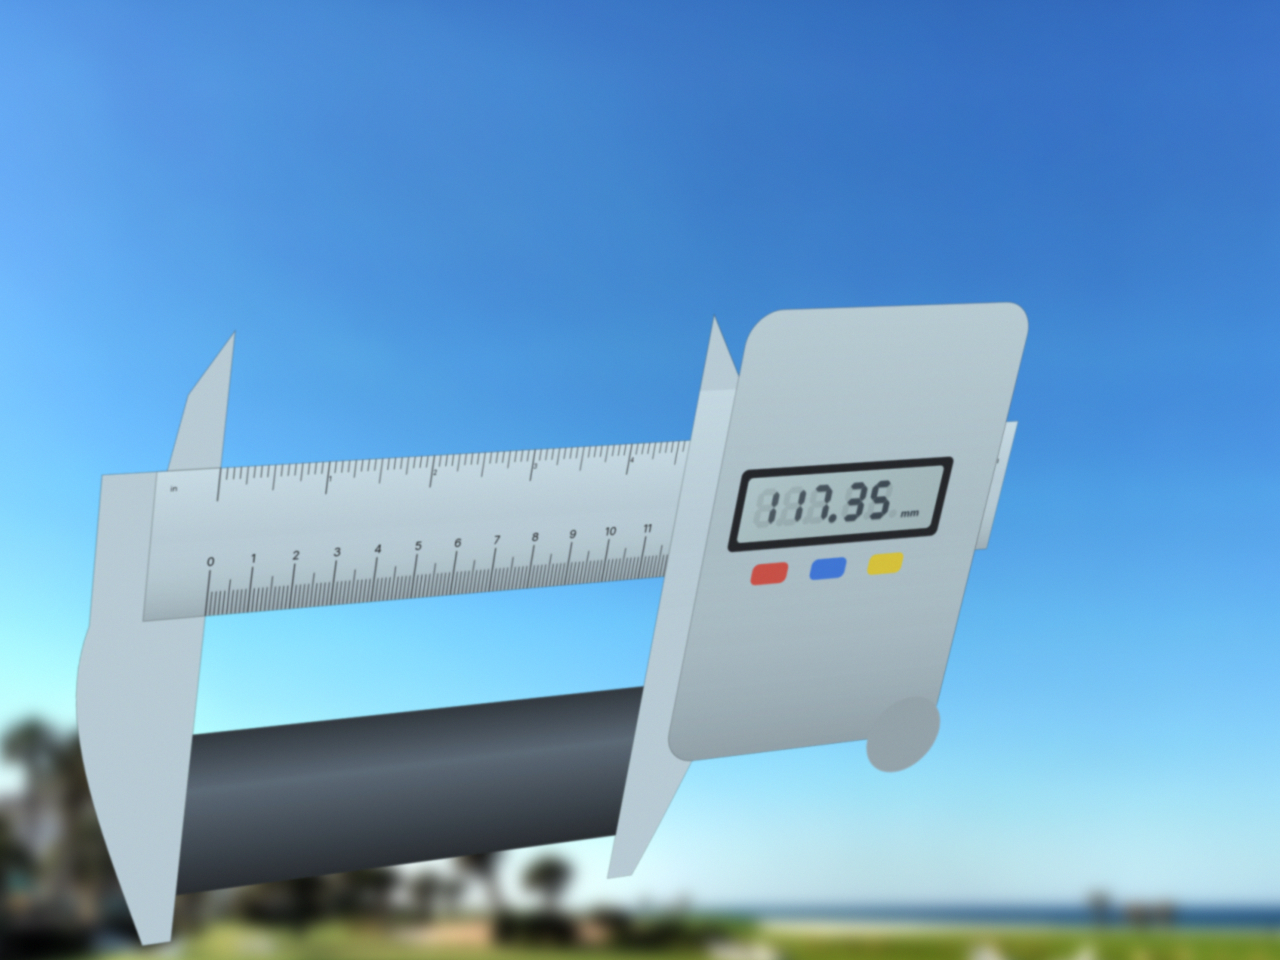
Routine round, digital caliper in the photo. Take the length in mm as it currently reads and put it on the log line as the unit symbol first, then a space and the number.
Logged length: mm 117.35
